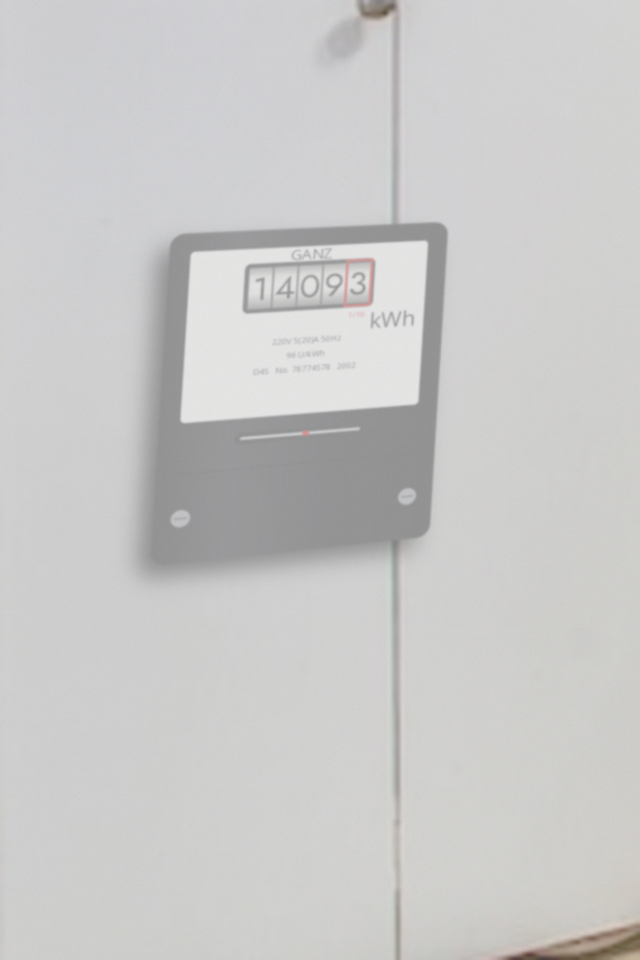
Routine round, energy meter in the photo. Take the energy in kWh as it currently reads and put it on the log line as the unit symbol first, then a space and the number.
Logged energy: kWh 1409.3
